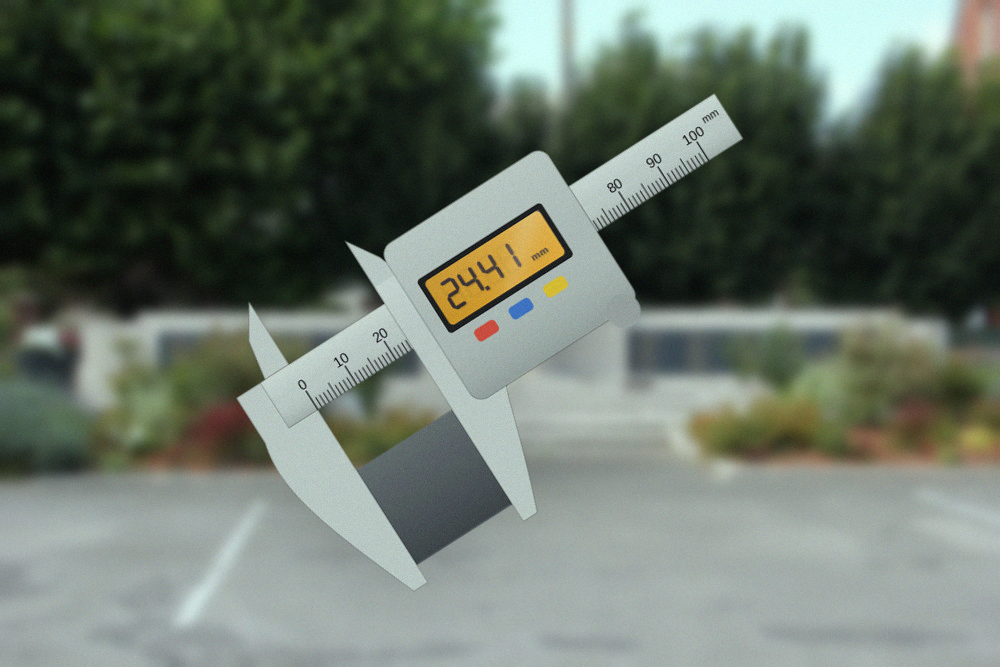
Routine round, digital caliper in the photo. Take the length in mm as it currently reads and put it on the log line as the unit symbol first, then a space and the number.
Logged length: mm 24.41
